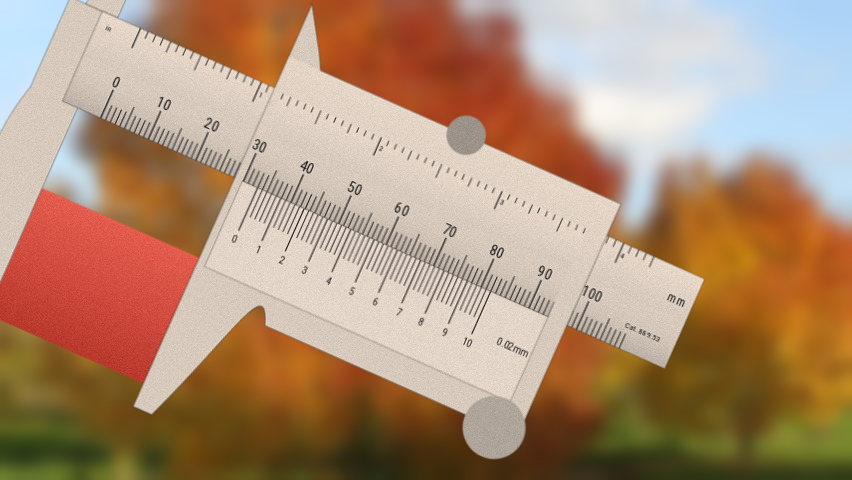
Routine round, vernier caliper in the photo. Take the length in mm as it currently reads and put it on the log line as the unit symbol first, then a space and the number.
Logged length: mm 33.0
